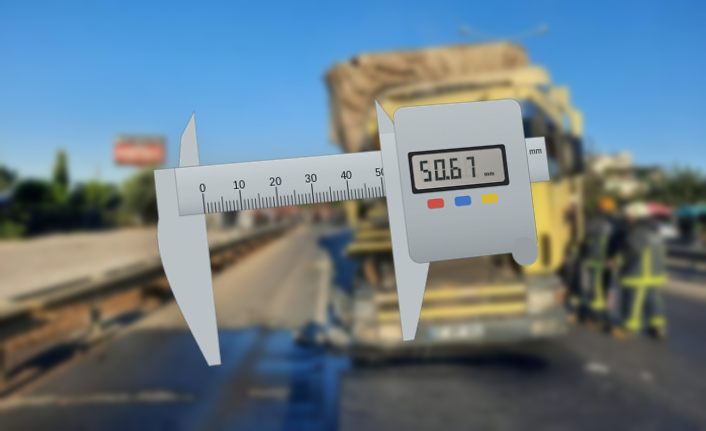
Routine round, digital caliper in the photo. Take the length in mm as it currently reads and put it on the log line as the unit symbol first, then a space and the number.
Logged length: mm 50.67
